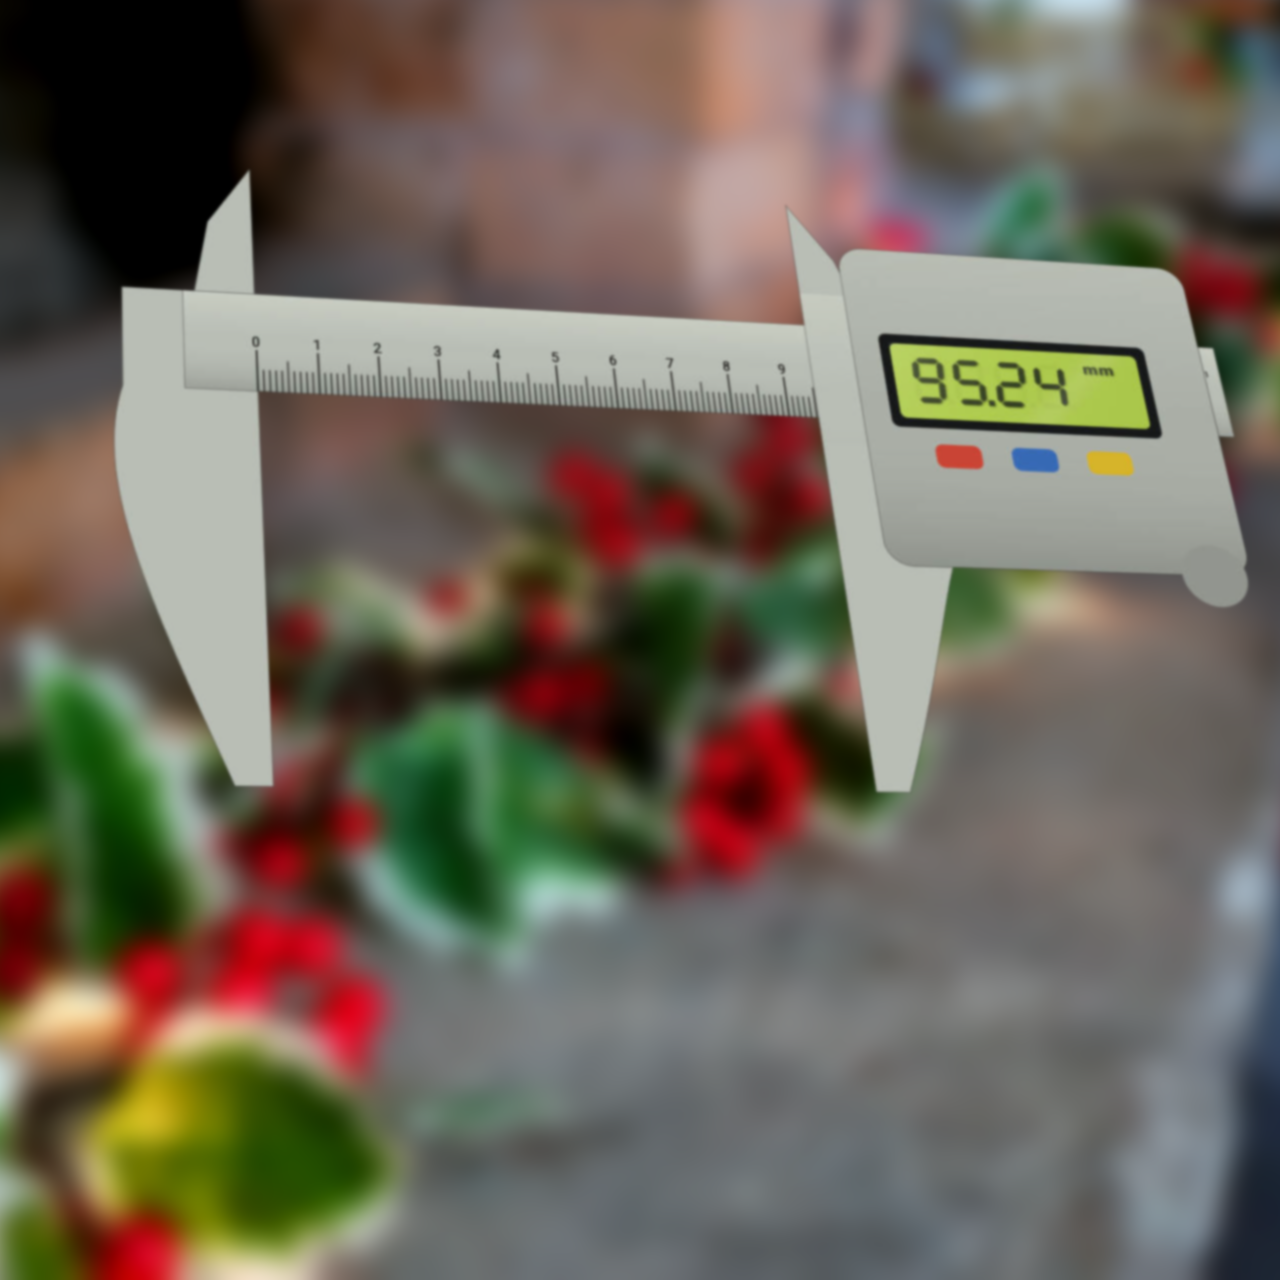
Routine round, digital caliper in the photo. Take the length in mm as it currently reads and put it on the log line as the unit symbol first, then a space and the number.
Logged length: mm 95.24
